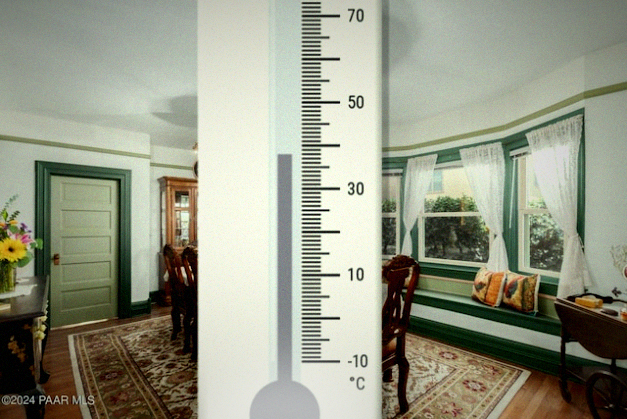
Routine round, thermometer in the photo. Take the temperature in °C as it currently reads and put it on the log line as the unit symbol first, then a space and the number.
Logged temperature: °C 38
